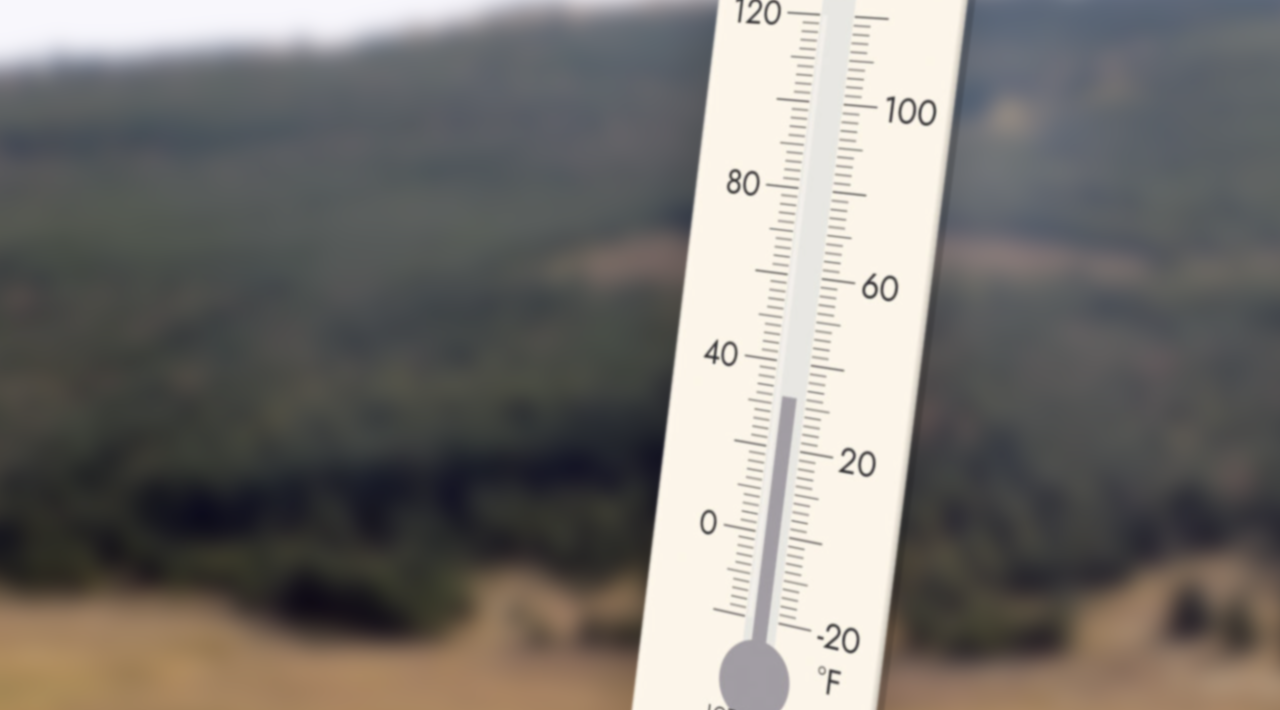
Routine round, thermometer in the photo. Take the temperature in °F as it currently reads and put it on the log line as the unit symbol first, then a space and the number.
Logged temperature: °F 32
